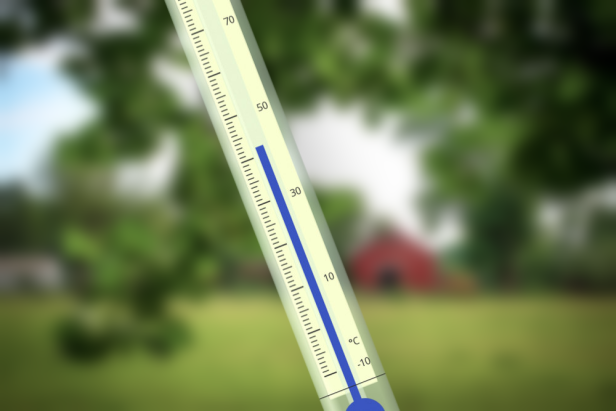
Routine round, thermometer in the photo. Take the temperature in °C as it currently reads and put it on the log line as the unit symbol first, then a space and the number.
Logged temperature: °C 42
